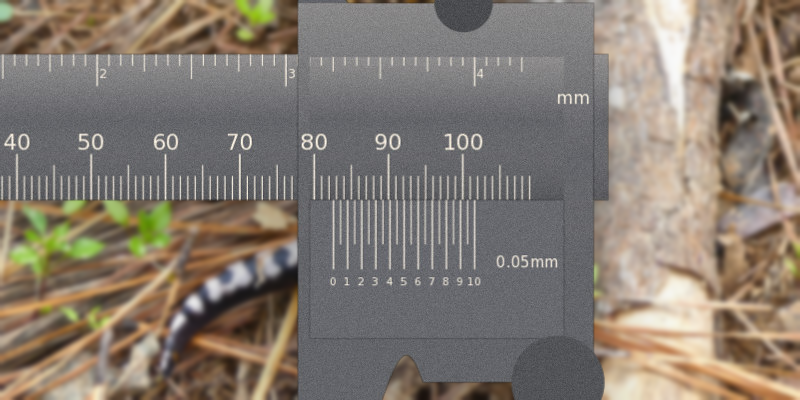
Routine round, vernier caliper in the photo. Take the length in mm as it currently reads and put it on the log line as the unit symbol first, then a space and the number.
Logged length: mm 82.6
